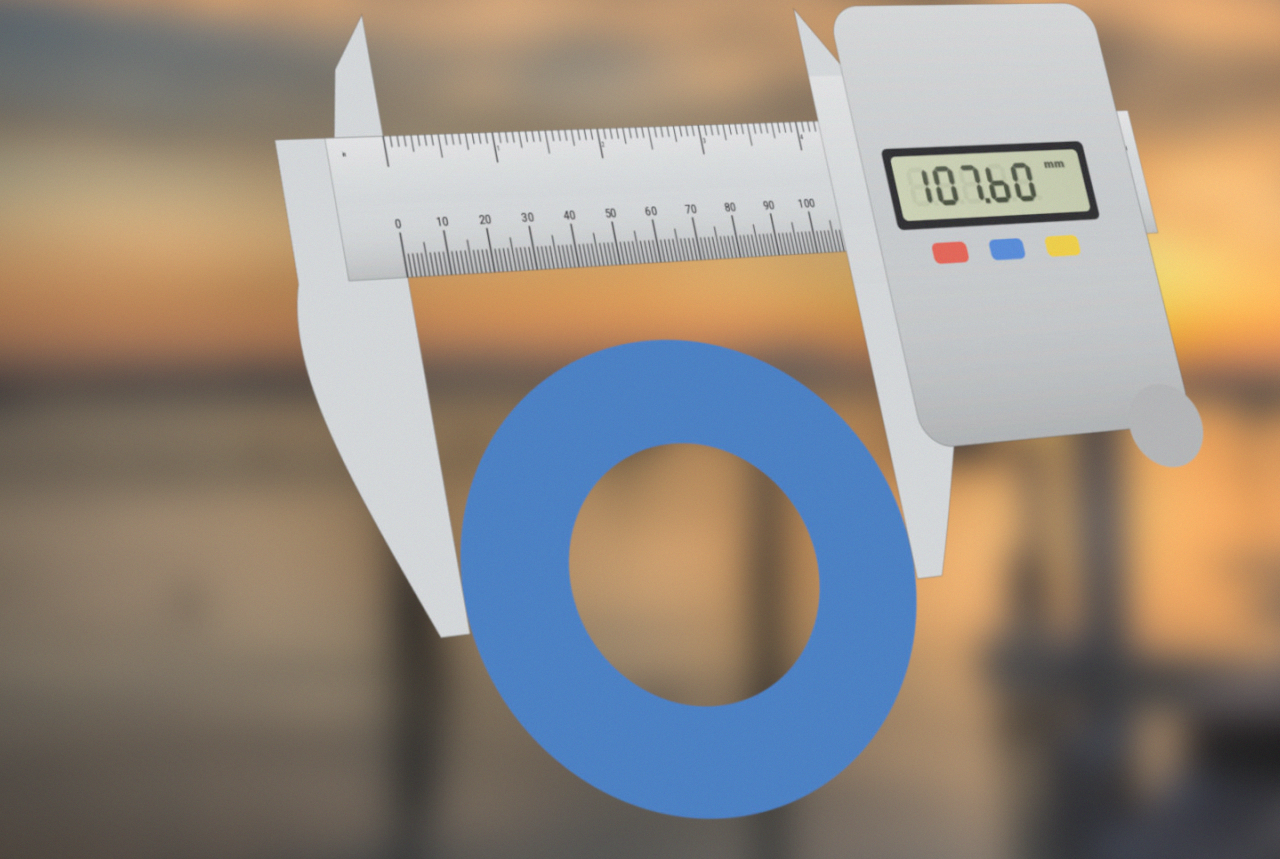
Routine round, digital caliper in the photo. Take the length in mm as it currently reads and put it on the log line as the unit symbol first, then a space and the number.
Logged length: mm 107.60
